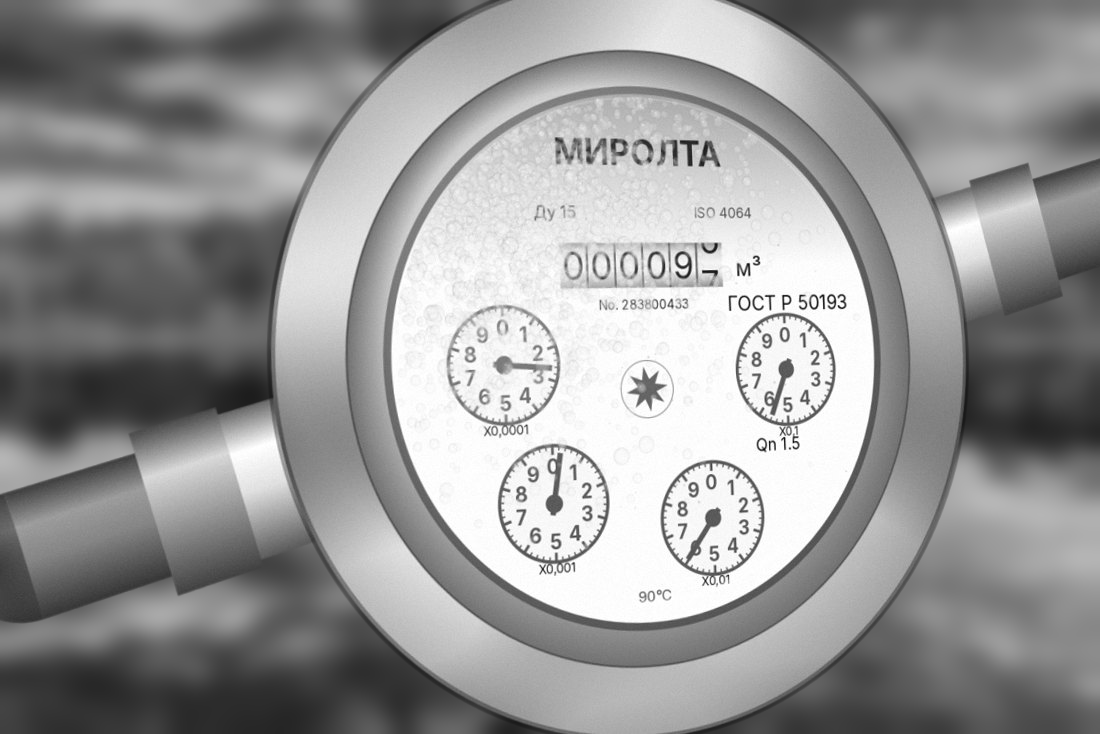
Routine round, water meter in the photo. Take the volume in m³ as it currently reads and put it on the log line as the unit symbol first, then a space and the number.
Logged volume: m³ 96.5602
